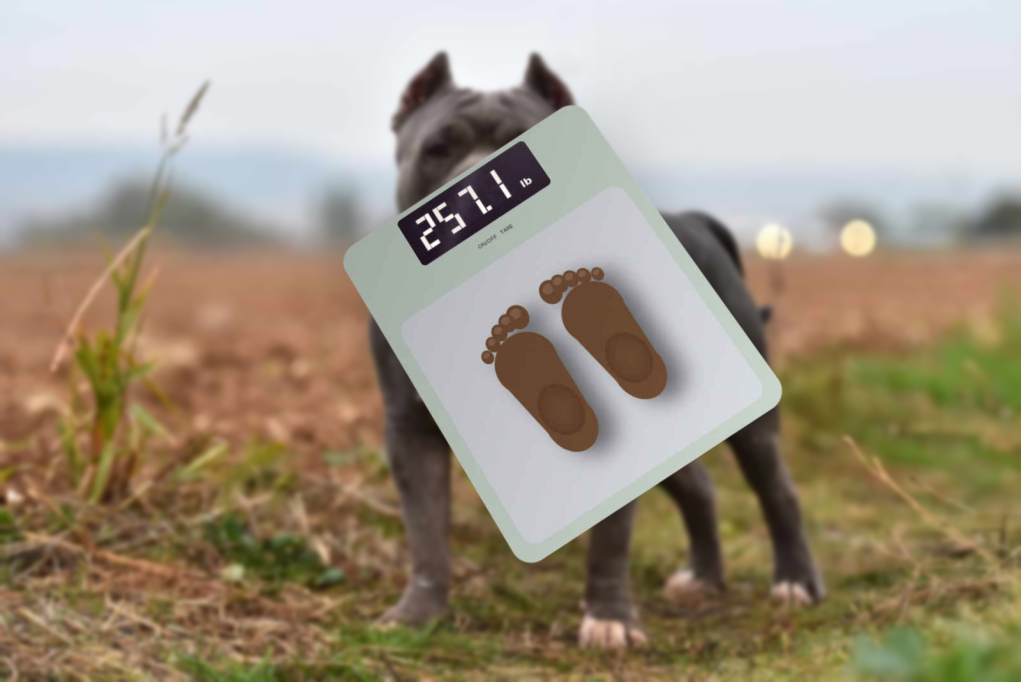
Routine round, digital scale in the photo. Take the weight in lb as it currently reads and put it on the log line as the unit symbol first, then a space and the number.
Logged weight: lb 257.1
